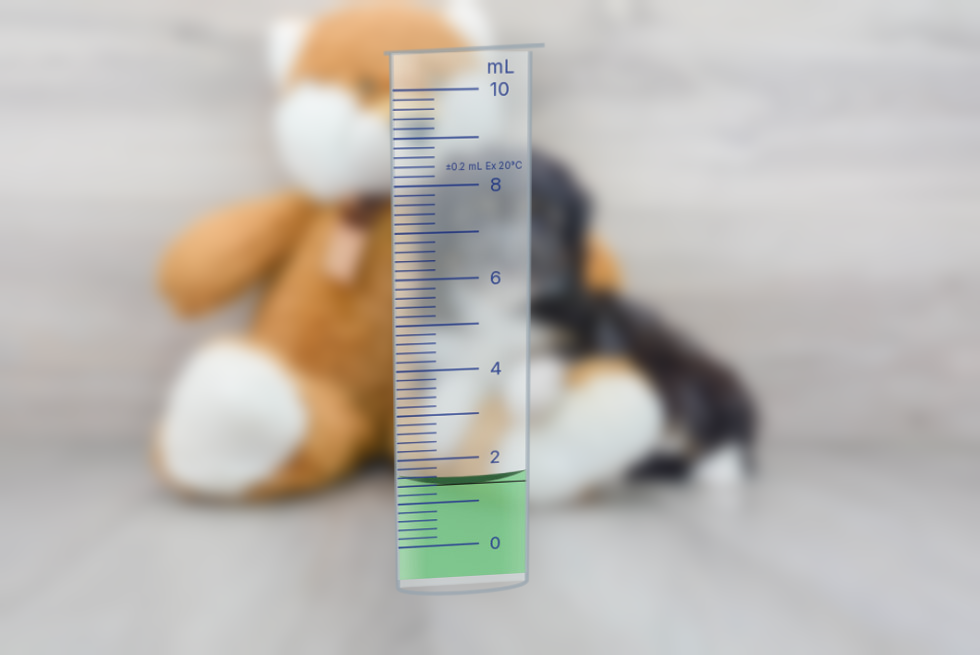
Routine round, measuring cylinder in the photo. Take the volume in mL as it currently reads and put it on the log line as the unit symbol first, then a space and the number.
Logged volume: mL 1.4
